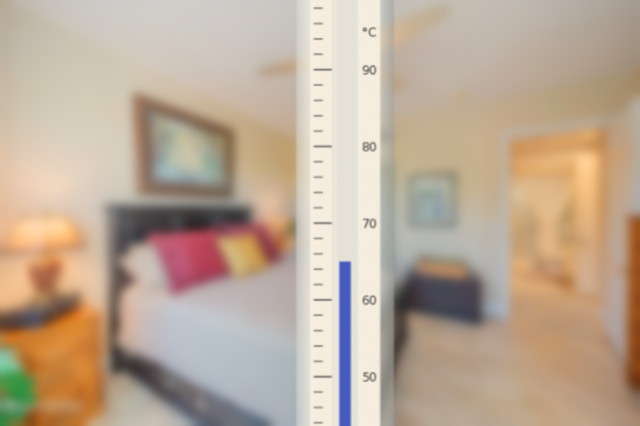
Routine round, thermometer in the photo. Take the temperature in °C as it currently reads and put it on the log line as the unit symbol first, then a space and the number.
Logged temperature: °C 65
